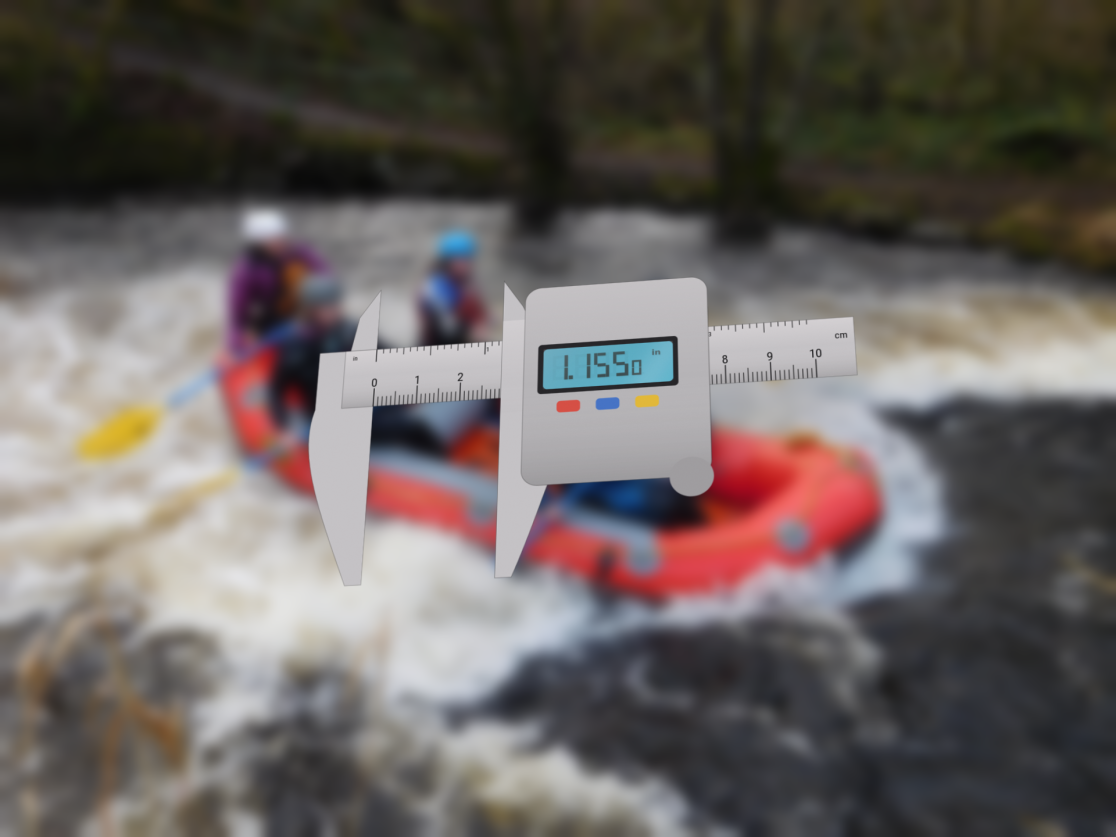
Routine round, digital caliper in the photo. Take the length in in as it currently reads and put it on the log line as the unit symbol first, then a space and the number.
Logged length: in 1.1550
